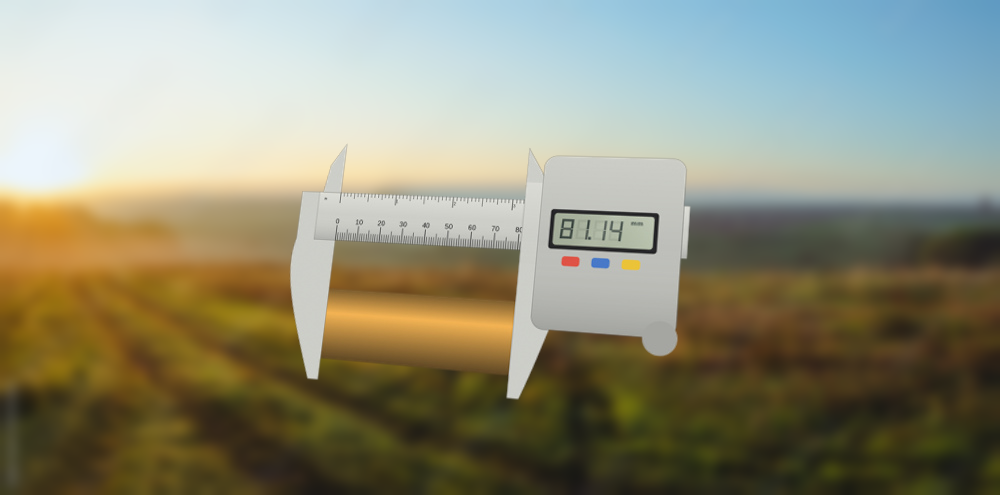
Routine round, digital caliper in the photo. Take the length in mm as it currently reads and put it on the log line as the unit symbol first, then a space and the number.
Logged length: mm 81.14
